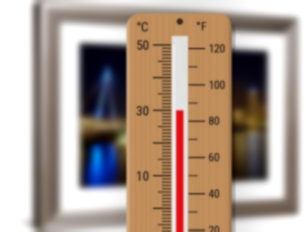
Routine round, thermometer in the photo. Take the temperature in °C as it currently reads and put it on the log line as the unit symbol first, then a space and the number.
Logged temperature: °C 30
